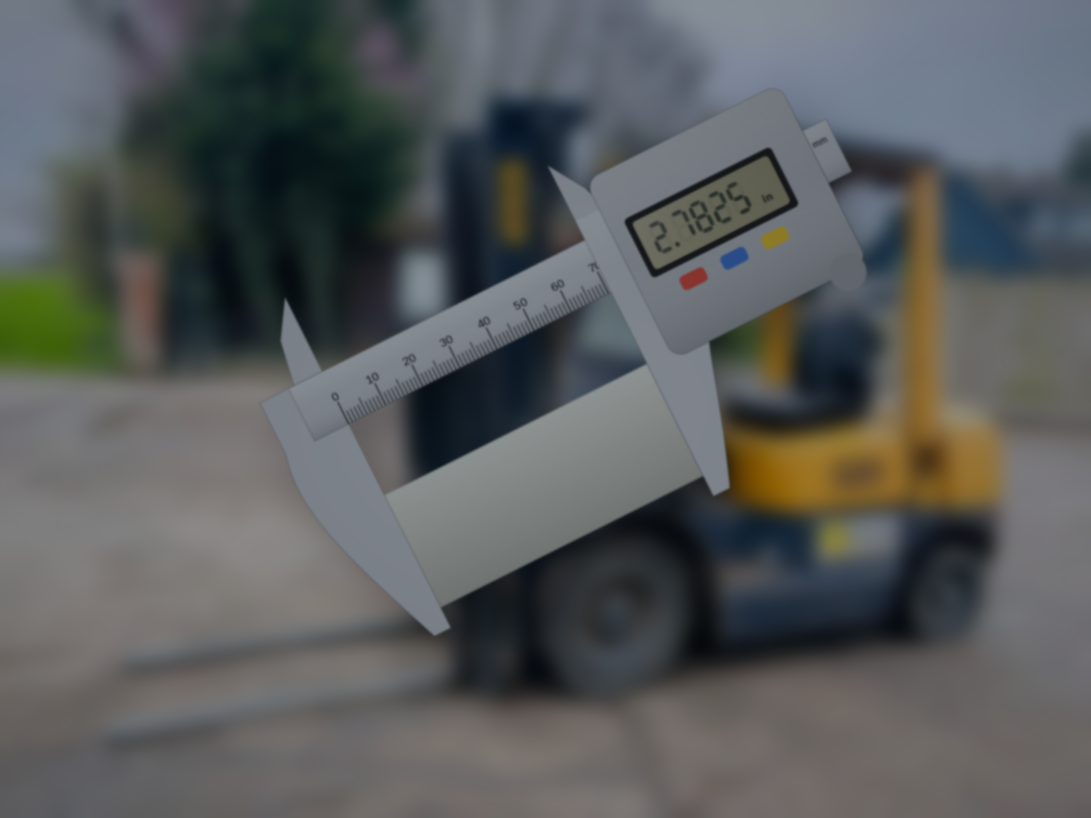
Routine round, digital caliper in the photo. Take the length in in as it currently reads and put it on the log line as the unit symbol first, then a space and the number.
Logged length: in 2.7825
